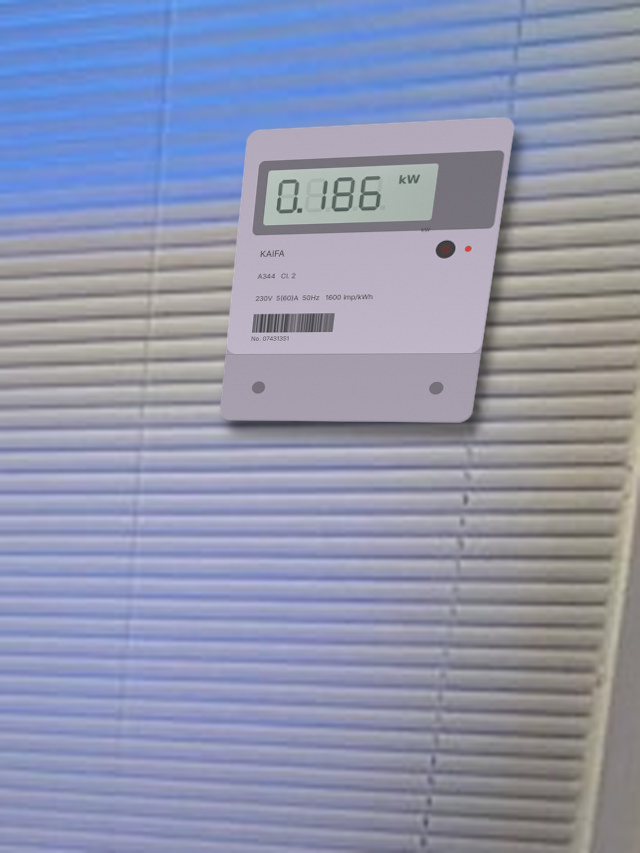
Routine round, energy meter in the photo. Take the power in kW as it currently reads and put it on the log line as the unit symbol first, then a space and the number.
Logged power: kW 0.186
